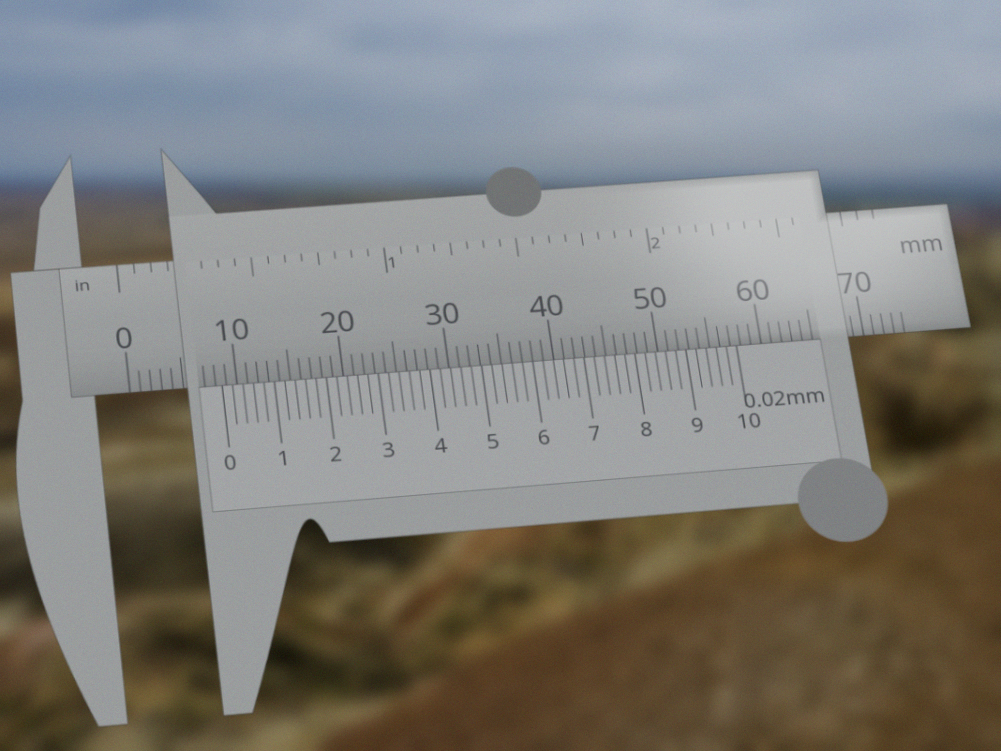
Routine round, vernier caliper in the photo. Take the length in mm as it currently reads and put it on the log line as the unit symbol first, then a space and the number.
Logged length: mm 8.6
